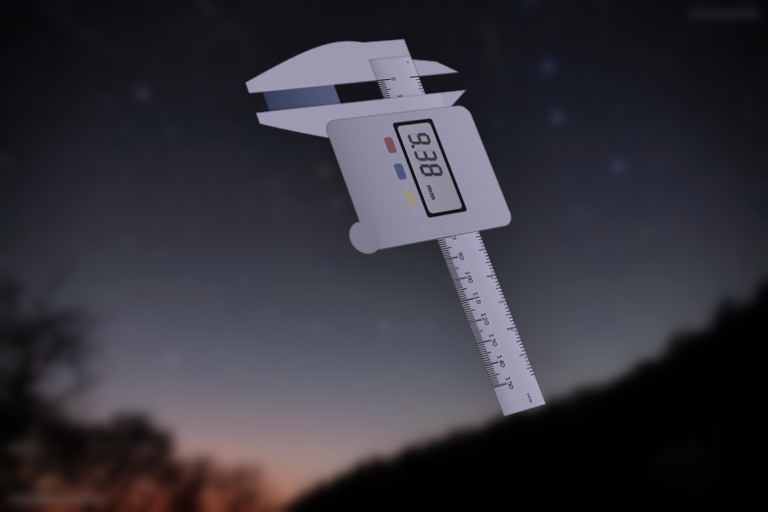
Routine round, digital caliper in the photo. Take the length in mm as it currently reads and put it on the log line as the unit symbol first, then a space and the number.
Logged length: mm 9.38
